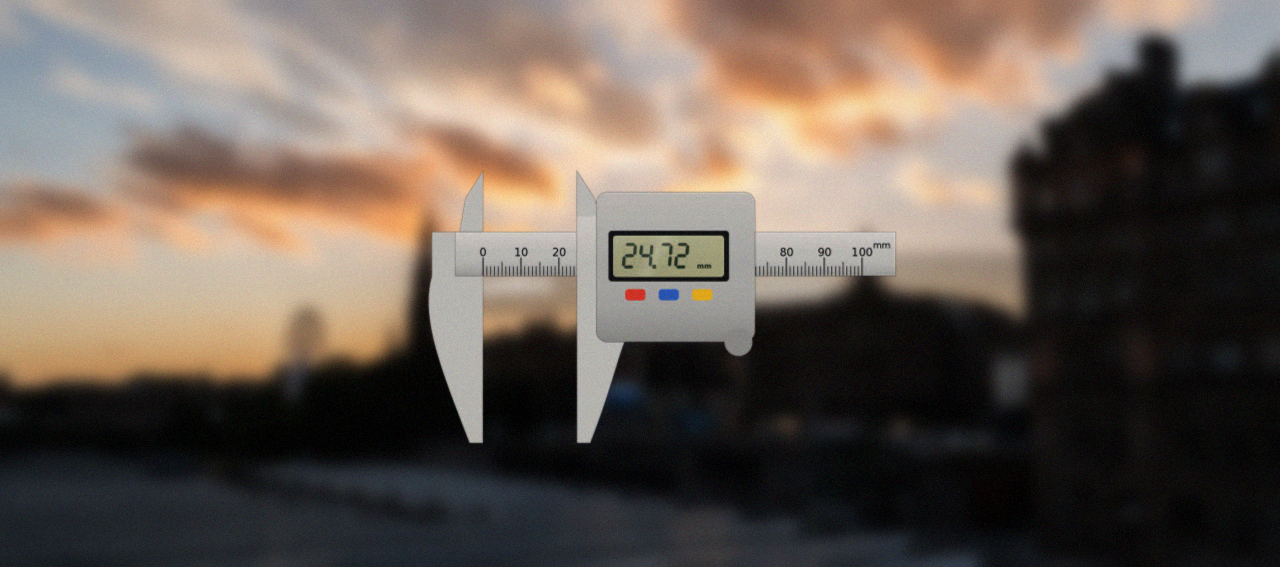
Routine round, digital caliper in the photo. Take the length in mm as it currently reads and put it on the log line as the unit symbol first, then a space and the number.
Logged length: mm 24.72
